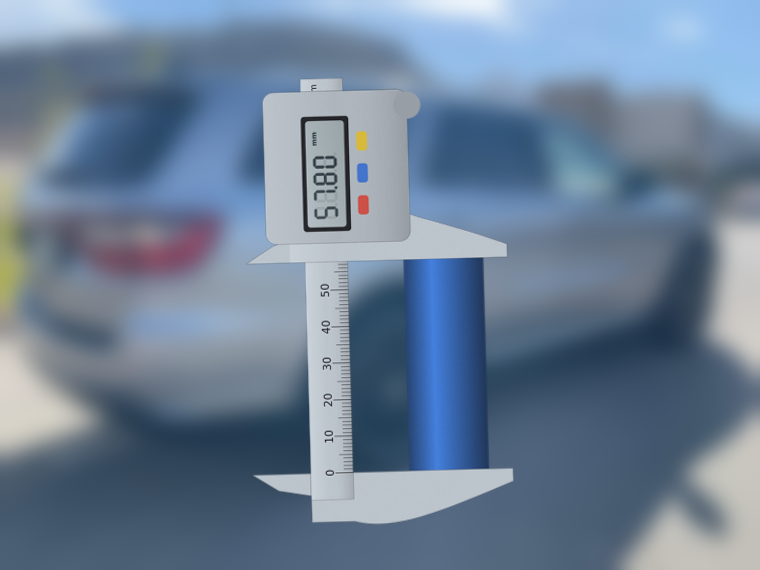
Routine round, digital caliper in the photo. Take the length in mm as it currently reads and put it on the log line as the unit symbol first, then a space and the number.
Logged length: mm 57.80
